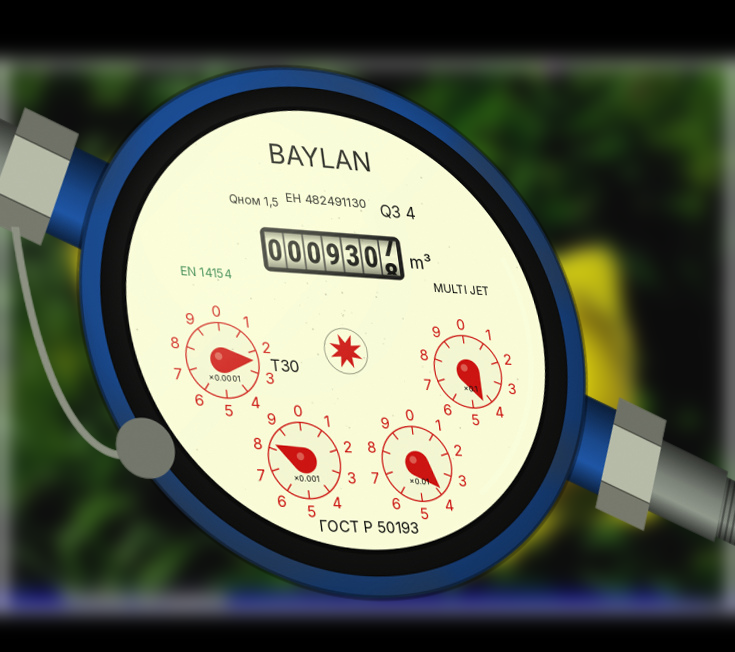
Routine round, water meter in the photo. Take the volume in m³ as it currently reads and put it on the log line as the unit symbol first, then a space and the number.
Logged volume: m³ 9307.4382
